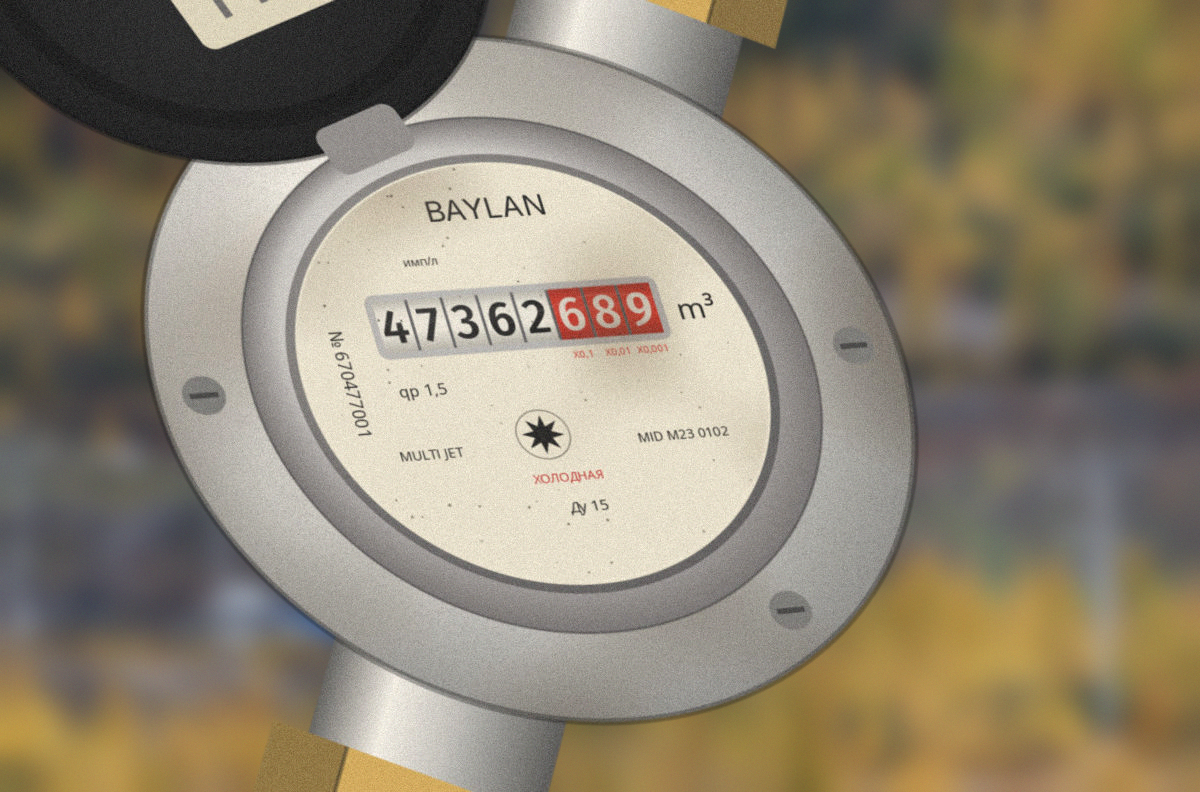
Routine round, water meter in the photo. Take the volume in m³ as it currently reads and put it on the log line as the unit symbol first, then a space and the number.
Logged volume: m³ 47362.689
